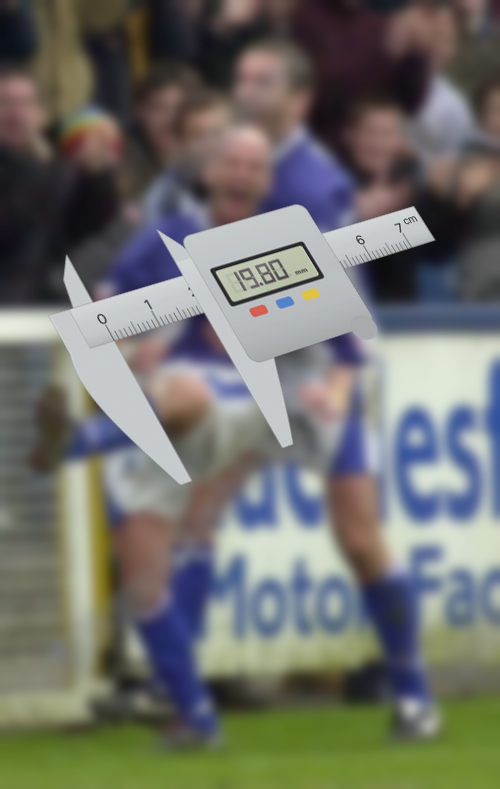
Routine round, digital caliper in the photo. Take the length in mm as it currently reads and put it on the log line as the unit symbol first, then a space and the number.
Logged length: mm 19.80
